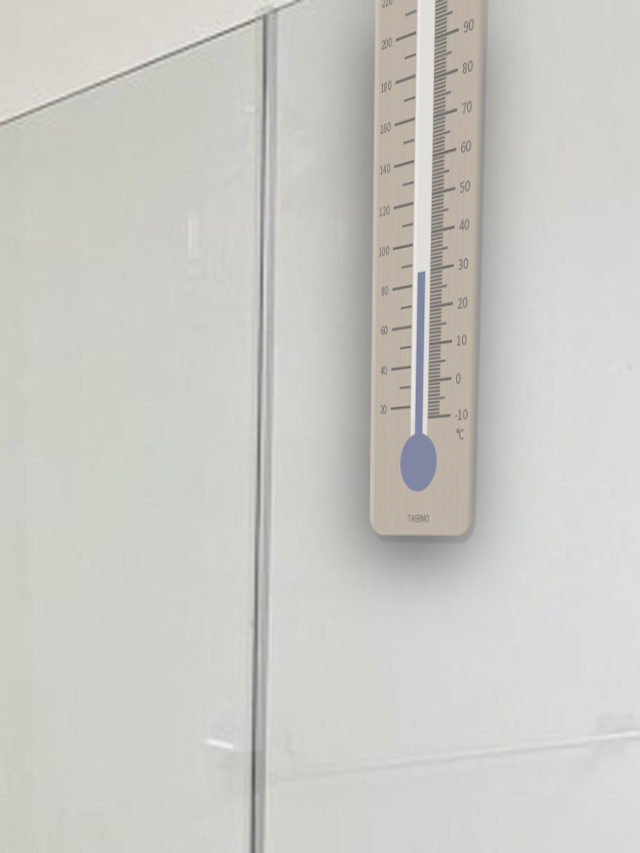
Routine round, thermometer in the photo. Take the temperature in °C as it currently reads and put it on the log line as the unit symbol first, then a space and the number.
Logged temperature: °C 30
